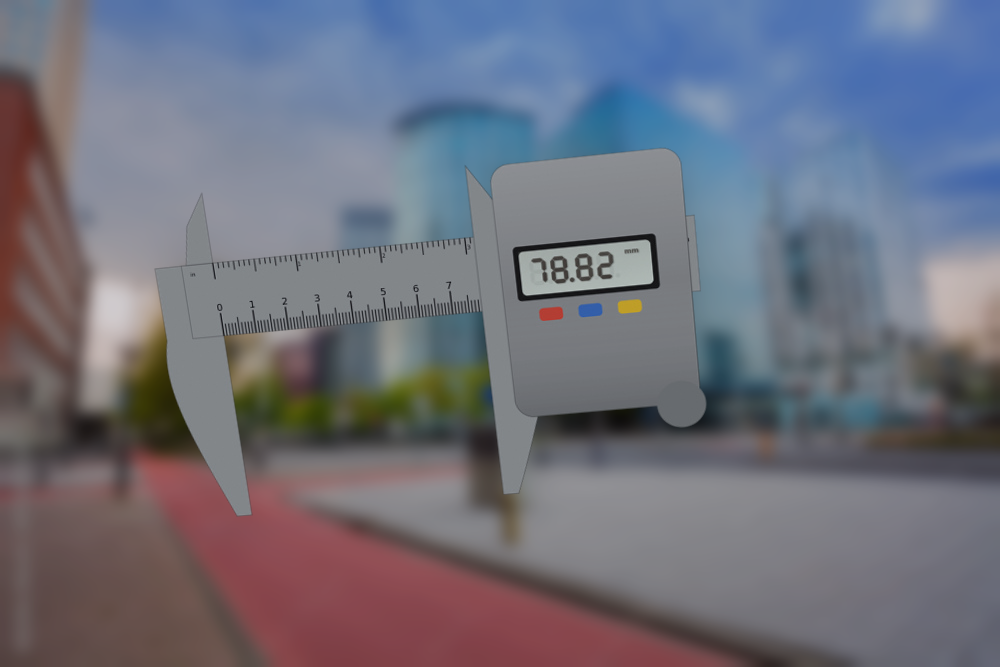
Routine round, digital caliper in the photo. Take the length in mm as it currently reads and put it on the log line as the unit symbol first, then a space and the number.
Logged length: mm 78.82
